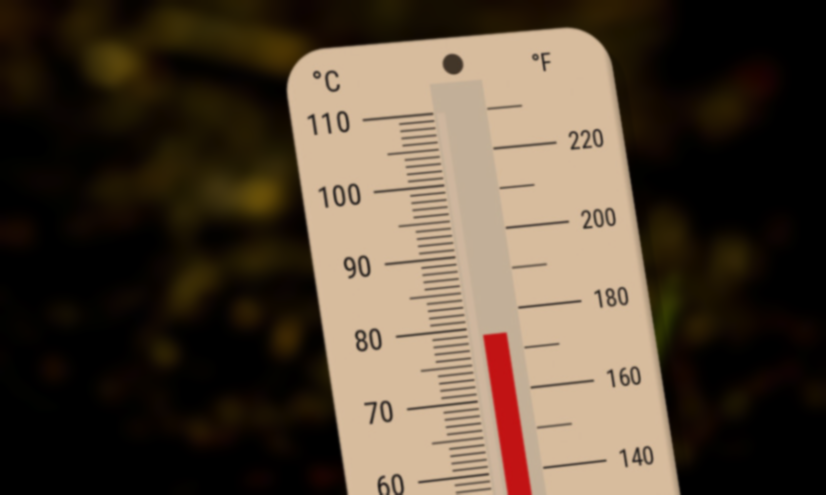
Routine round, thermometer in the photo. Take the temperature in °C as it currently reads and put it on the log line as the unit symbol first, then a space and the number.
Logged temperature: °C 79
